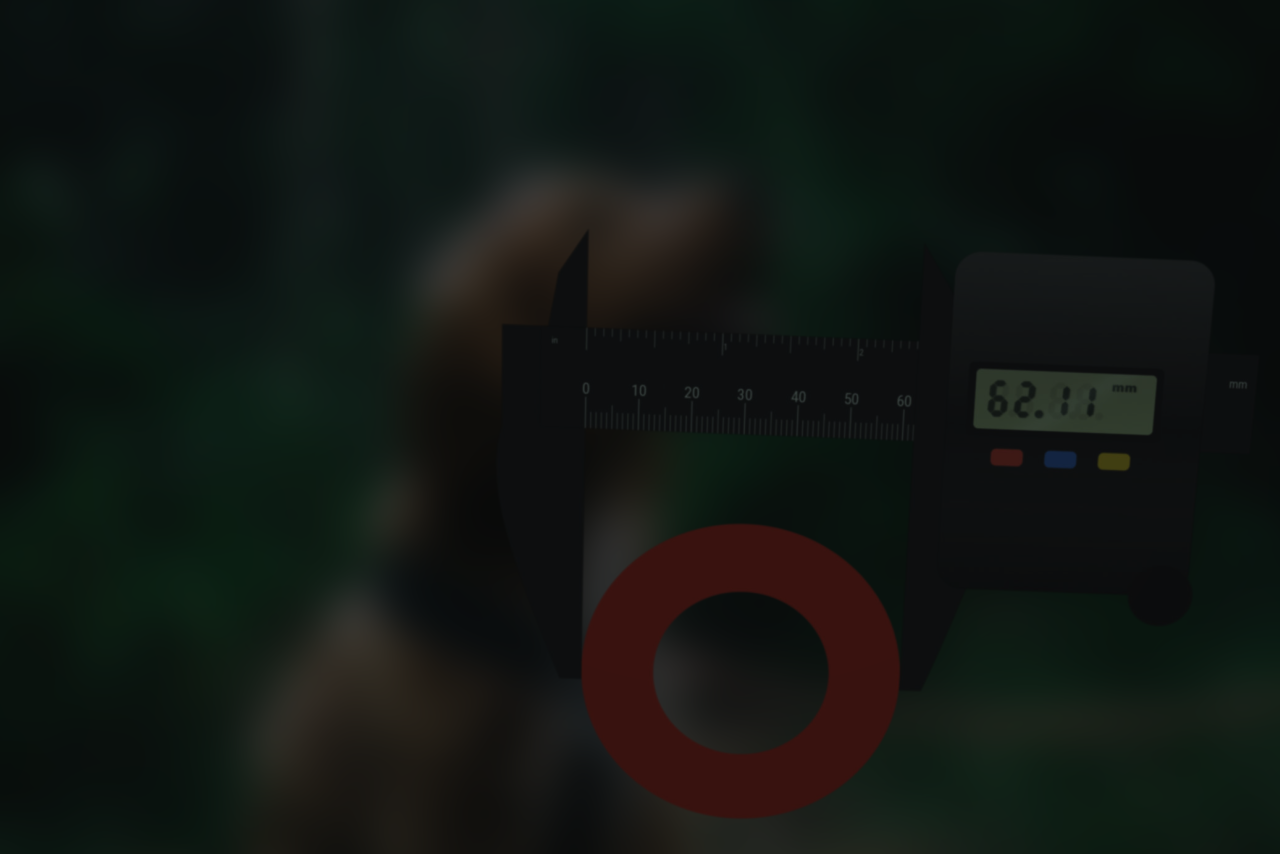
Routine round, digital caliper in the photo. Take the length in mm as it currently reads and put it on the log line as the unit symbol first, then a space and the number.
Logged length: mm 62.11
